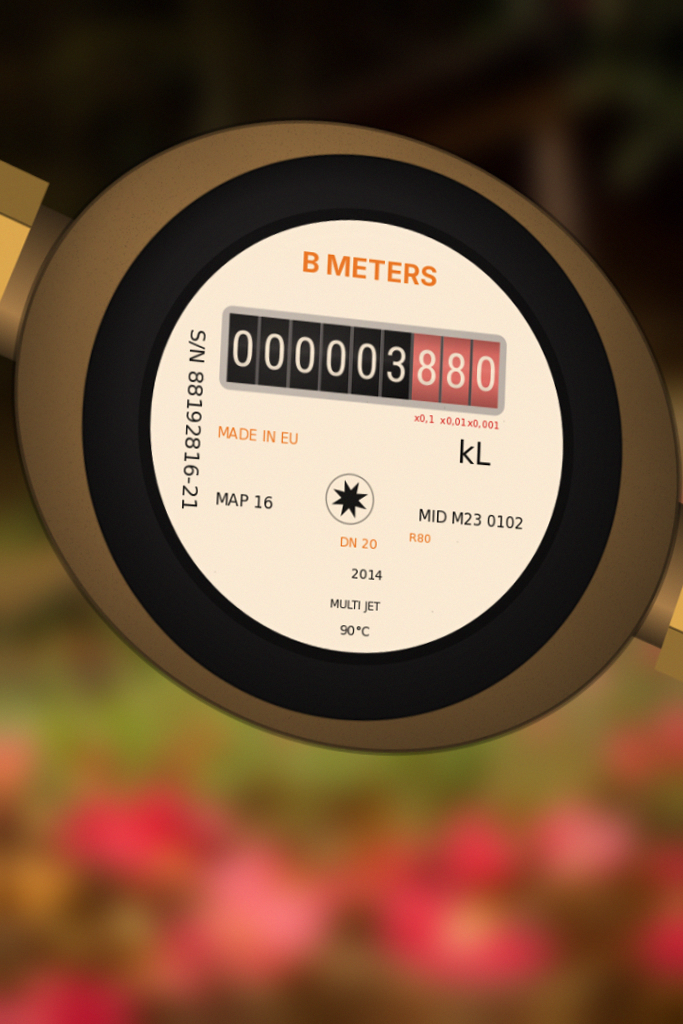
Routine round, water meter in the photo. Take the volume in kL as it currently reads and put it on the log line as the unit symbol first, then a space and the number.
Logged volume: kL 3.880
